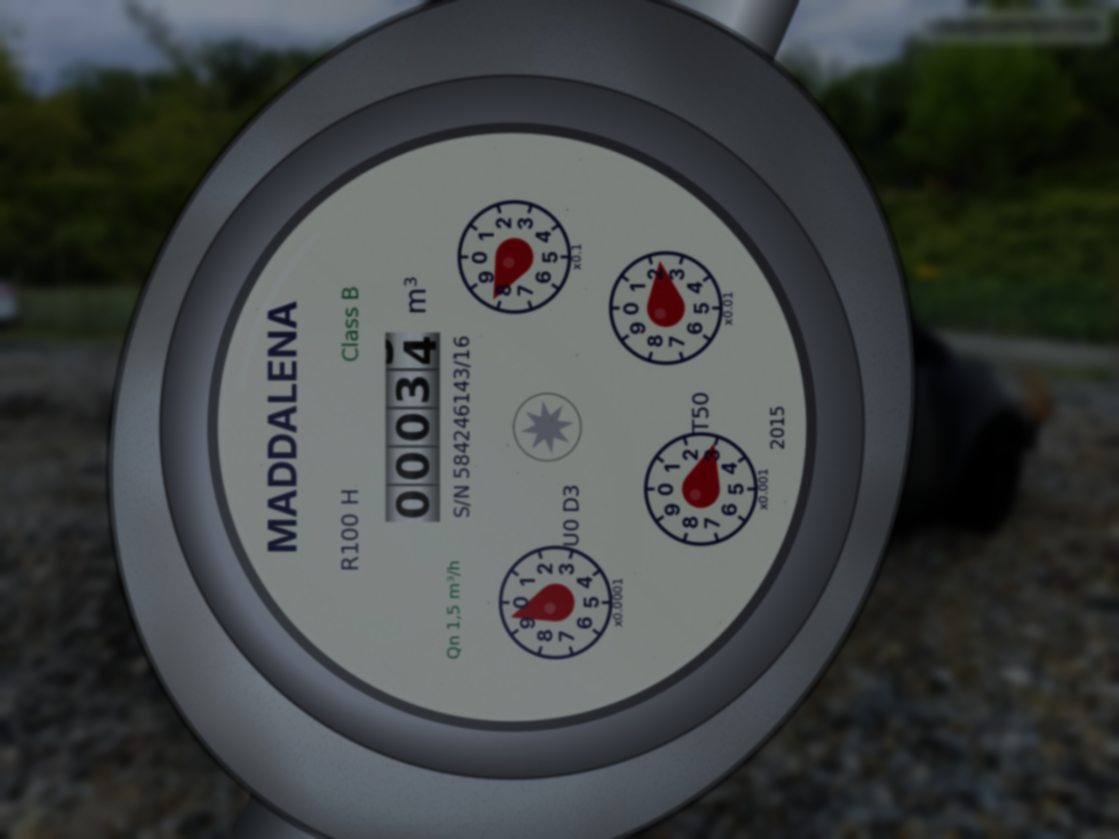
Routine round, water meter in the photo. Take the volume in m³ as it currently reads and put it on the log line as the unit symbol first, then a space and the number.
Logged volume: m³ 33.8229
